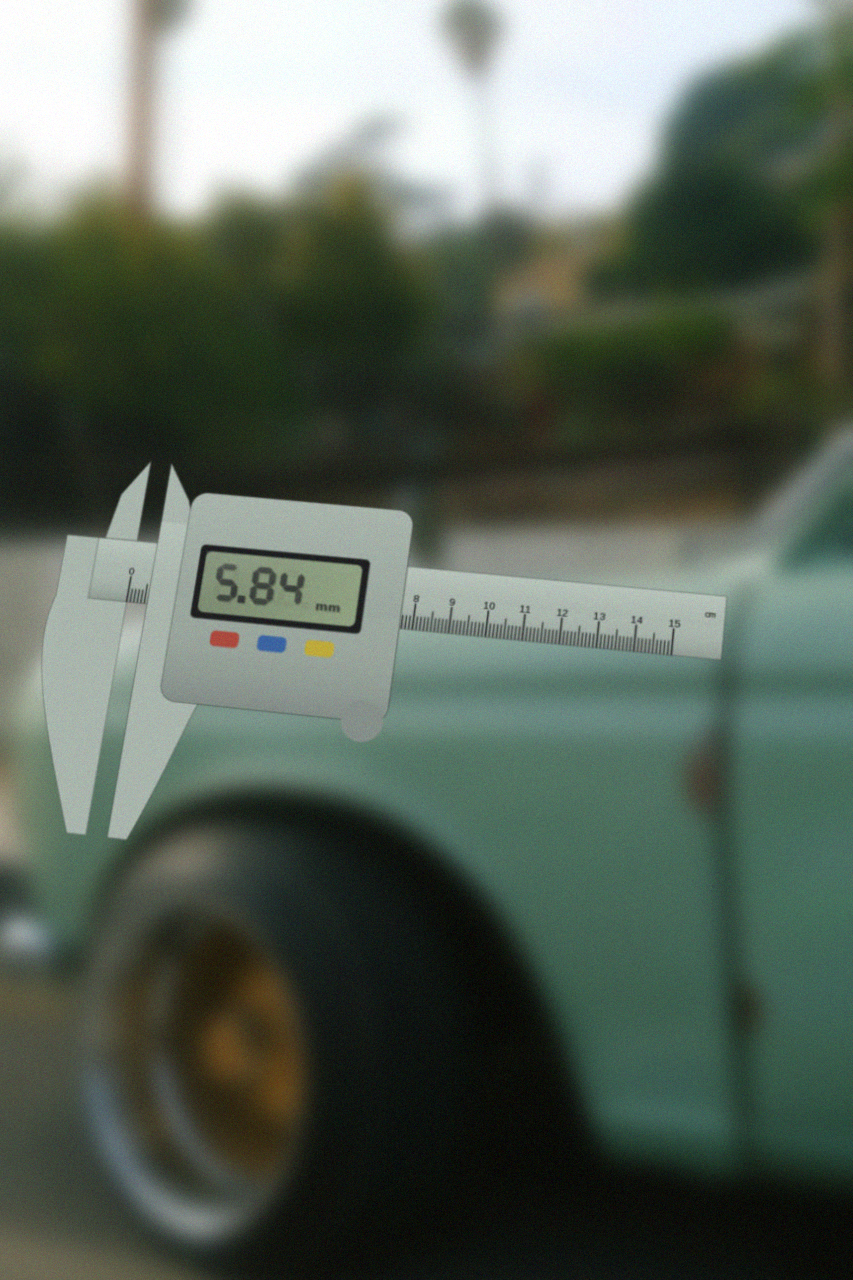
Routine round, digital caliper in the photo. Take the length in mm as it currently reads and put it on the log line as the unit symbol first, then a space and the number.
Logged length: mm 5.84
